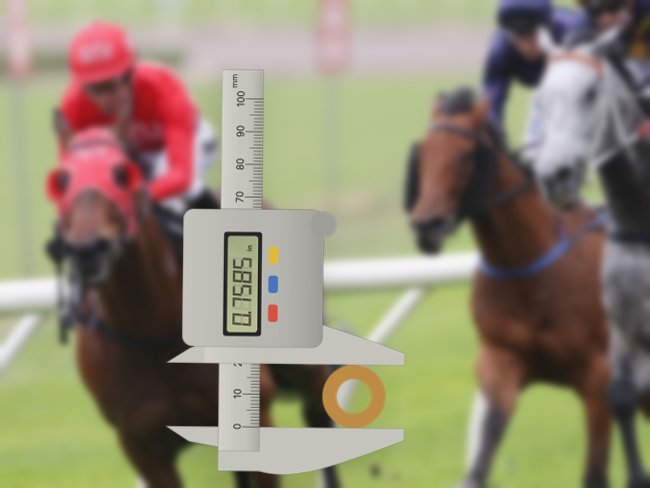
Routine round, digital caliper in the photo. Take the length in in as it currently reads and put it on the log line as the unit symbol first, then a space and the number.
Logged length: in 0.7585
